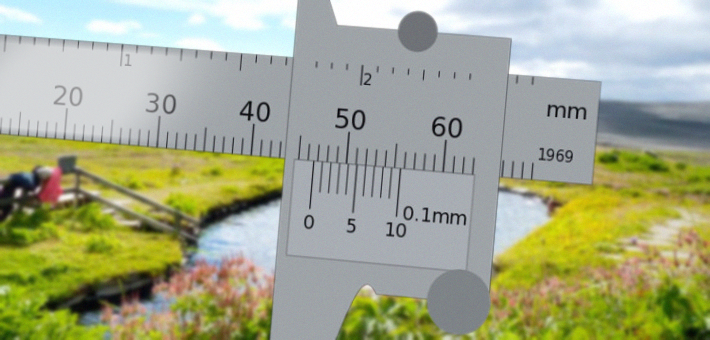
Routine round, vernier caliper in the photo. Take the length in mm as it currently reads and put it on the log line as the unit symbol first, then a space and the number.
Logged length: mm 46.6
